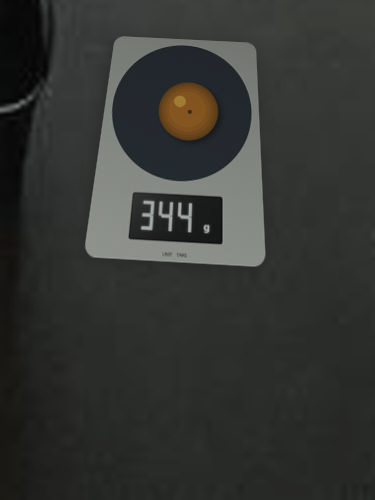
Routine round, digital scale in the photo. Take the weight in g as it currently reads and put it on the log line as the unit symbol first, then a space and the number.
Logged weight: g 344
